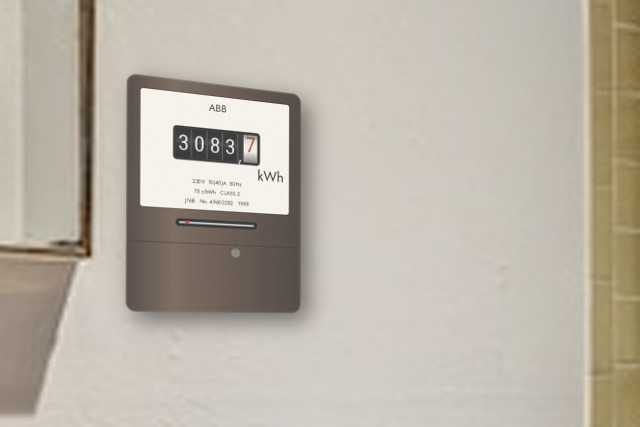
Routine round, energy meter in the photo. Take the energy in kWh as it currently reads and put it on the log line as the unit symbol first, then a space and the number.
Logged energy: kWh 3083.7
